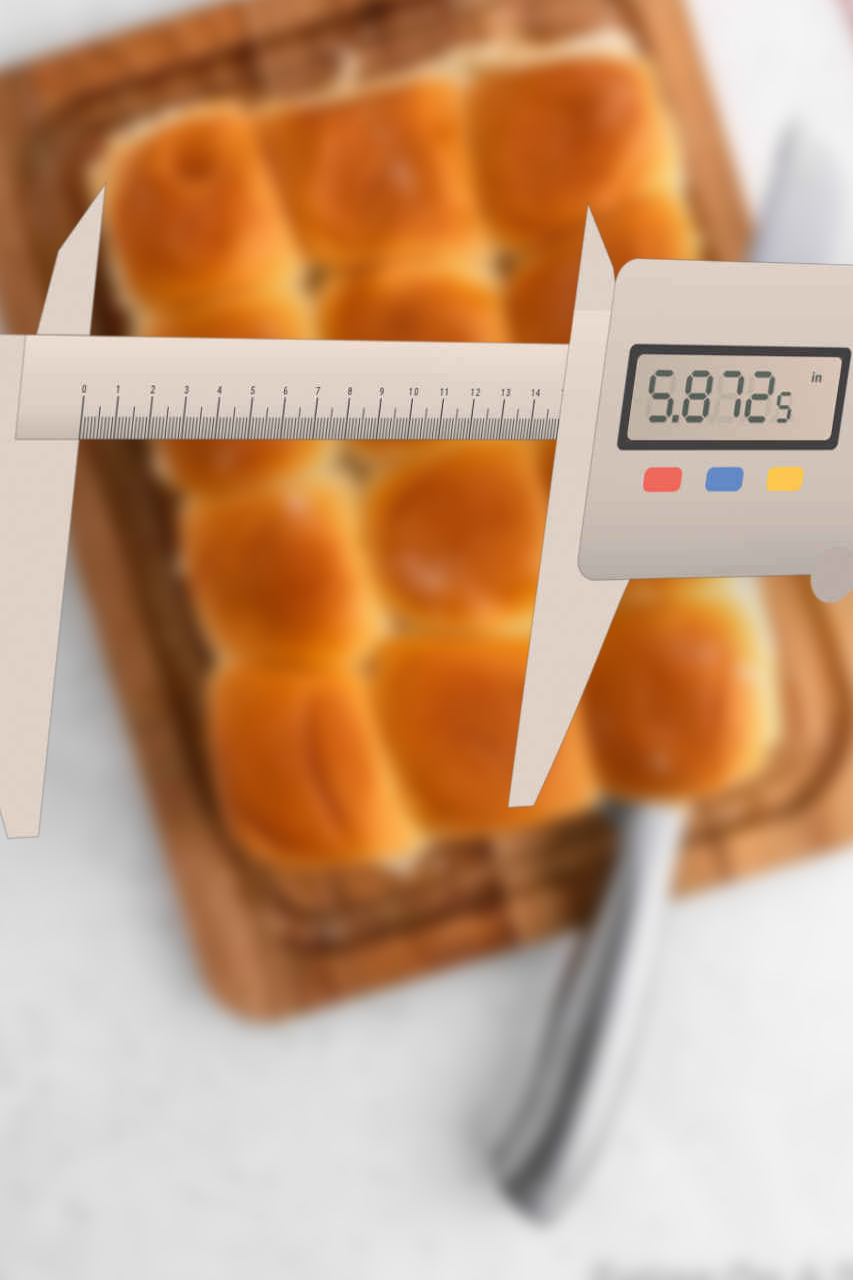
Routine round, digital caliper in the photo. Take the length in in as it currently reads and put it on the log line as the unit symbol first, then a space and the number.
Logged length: in 5.8725
